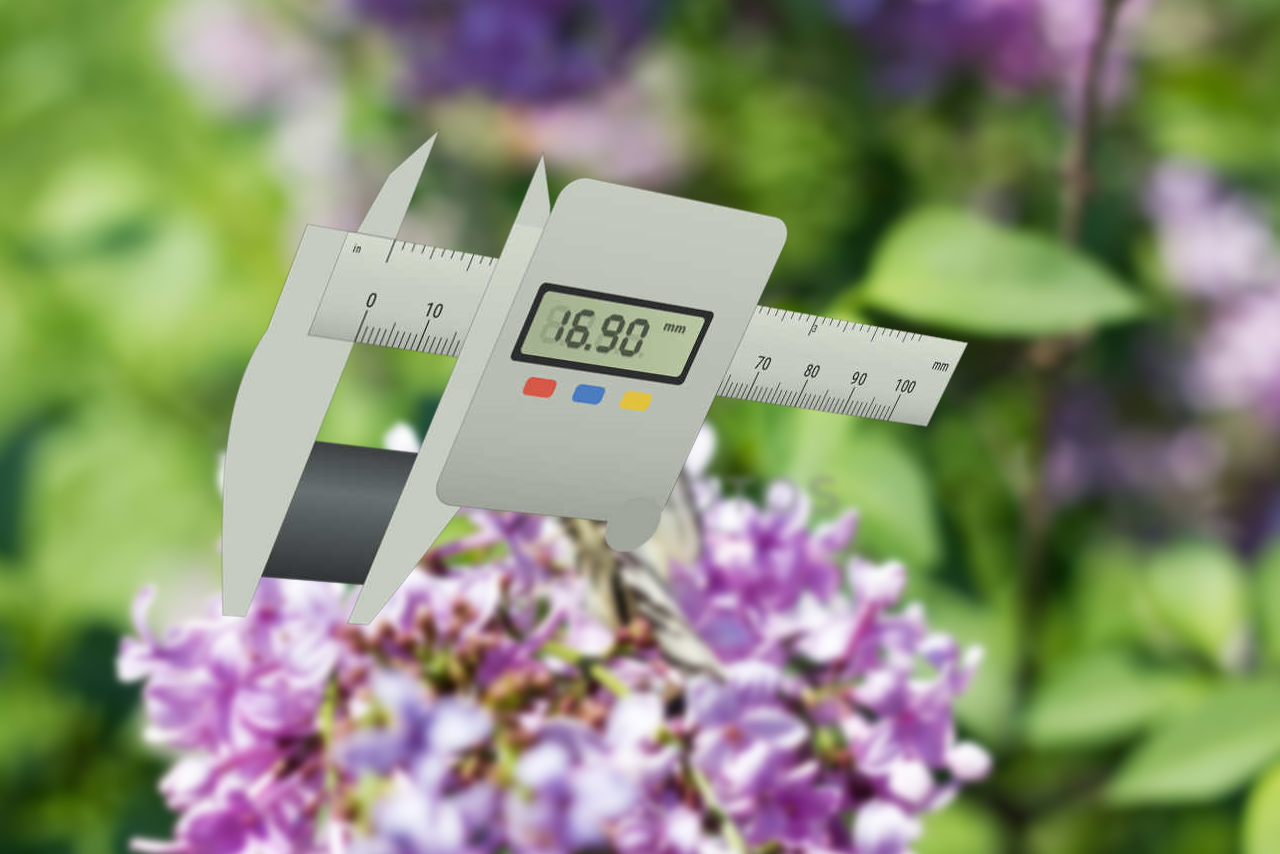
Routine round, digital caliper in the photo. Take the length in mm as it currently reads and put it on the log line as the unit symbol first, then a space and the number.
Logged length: mm 16.90
